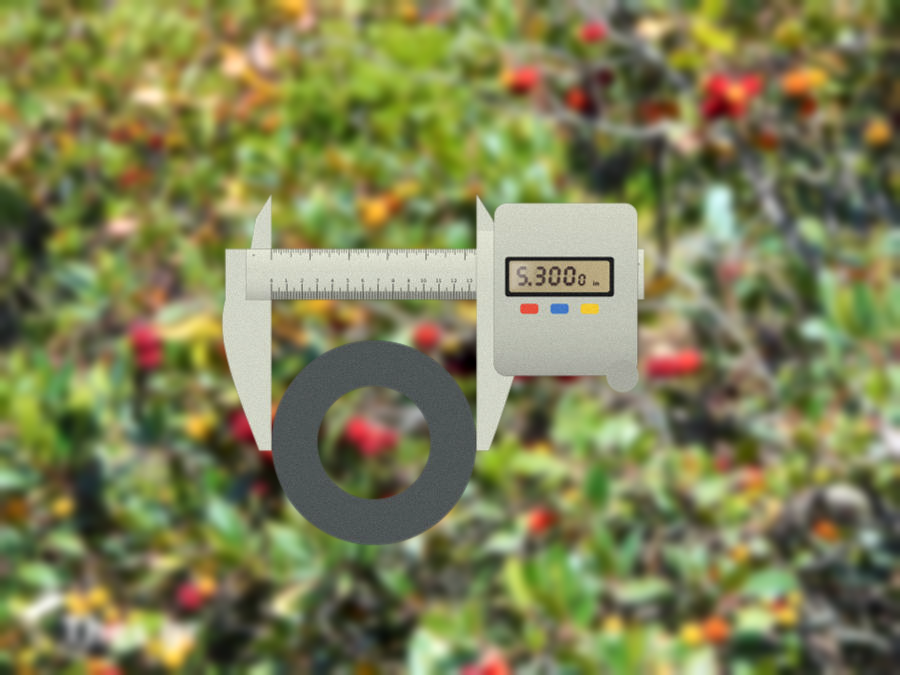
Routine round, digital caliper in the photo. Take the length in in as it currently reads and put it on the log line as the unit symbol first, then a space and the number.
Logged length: in 5.3000
